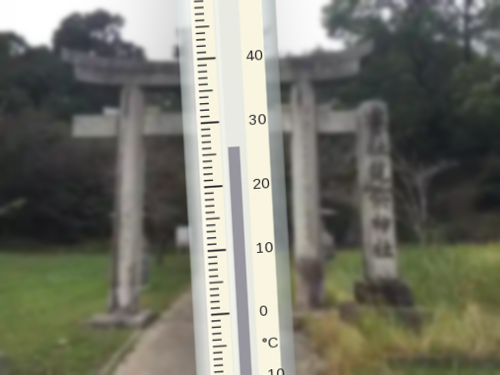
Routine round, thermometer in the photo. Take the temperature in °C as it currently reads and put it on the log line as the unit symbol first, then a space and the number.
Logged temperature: °C 26
